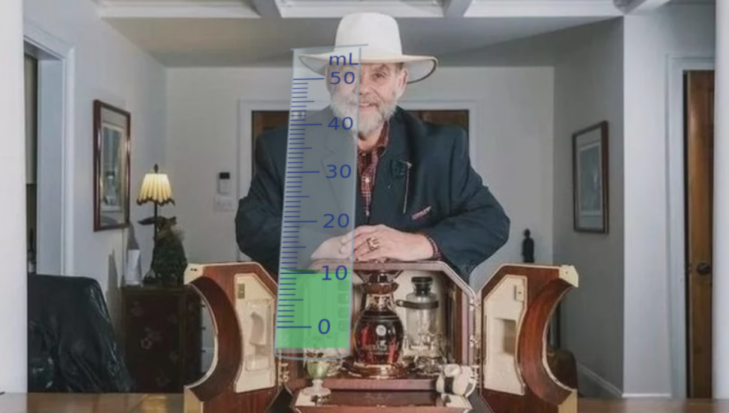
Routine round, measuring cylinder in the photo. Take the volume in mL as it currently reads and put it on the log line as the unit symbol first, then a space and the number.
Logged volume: mL 10
